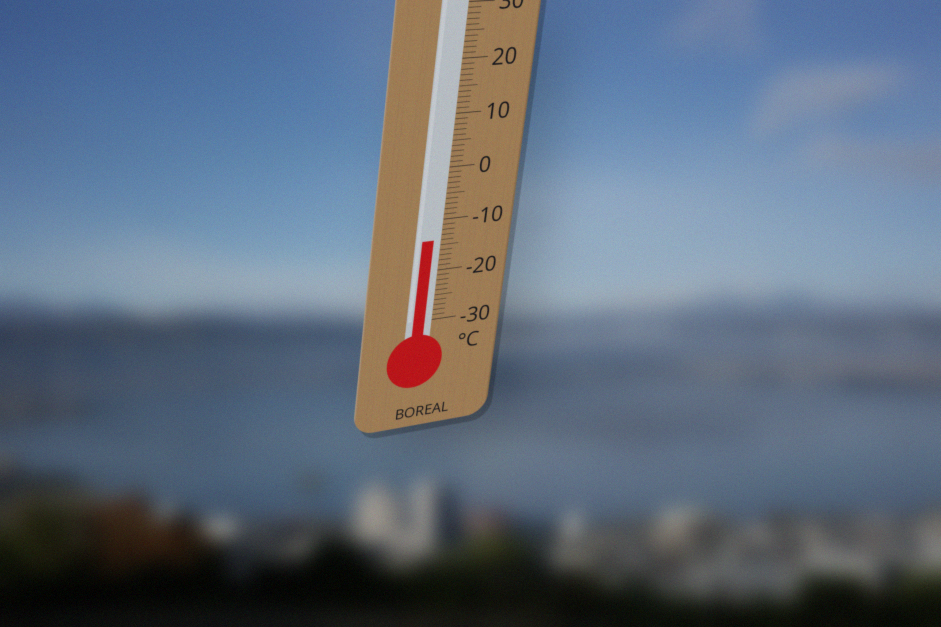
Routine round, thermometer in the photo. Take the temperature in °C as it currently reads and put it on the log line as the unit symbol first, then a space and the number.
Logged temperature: °C -14
